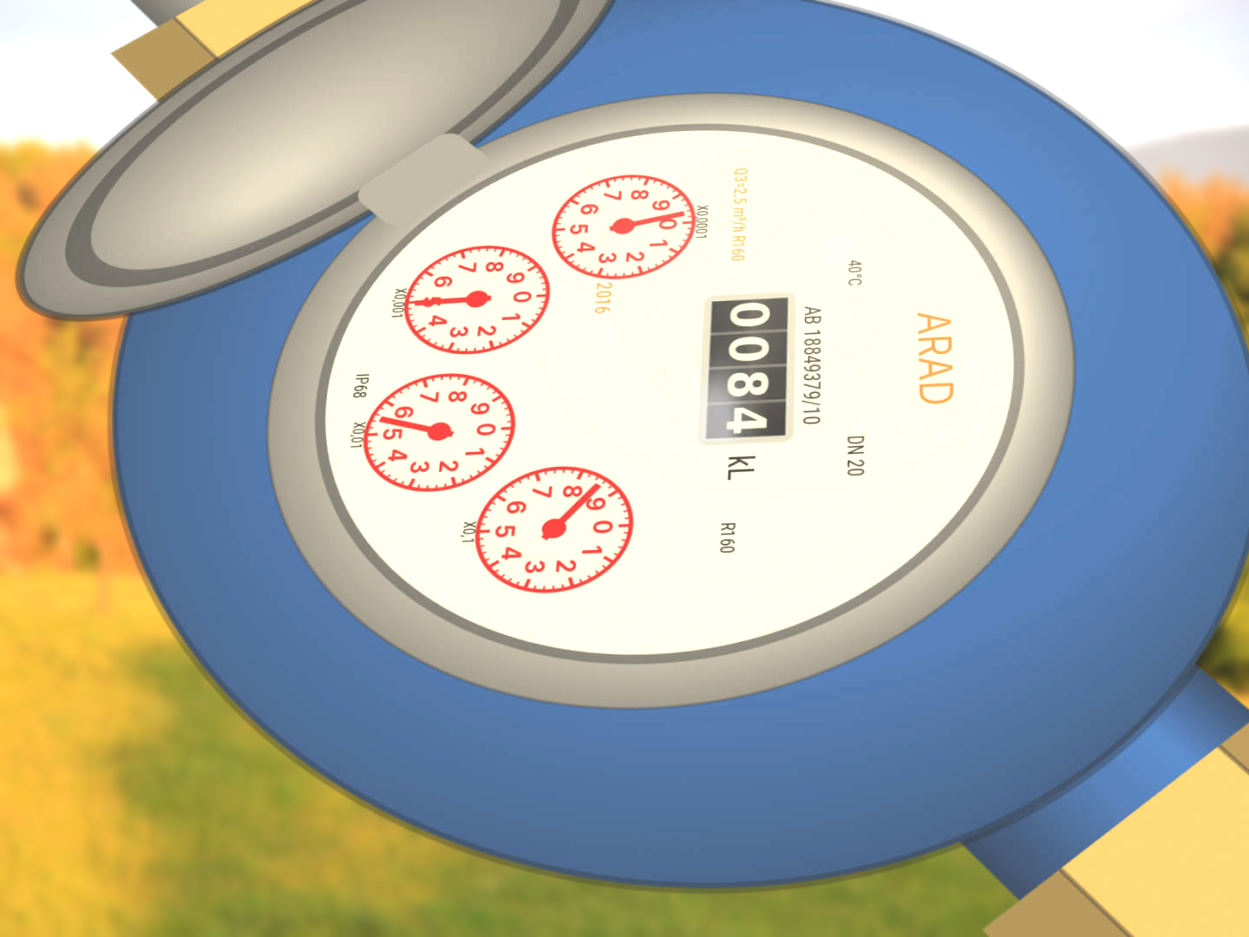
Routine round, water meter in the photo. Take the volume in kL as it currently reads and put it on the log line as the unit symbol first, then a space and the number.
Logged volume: kL 84.8549
